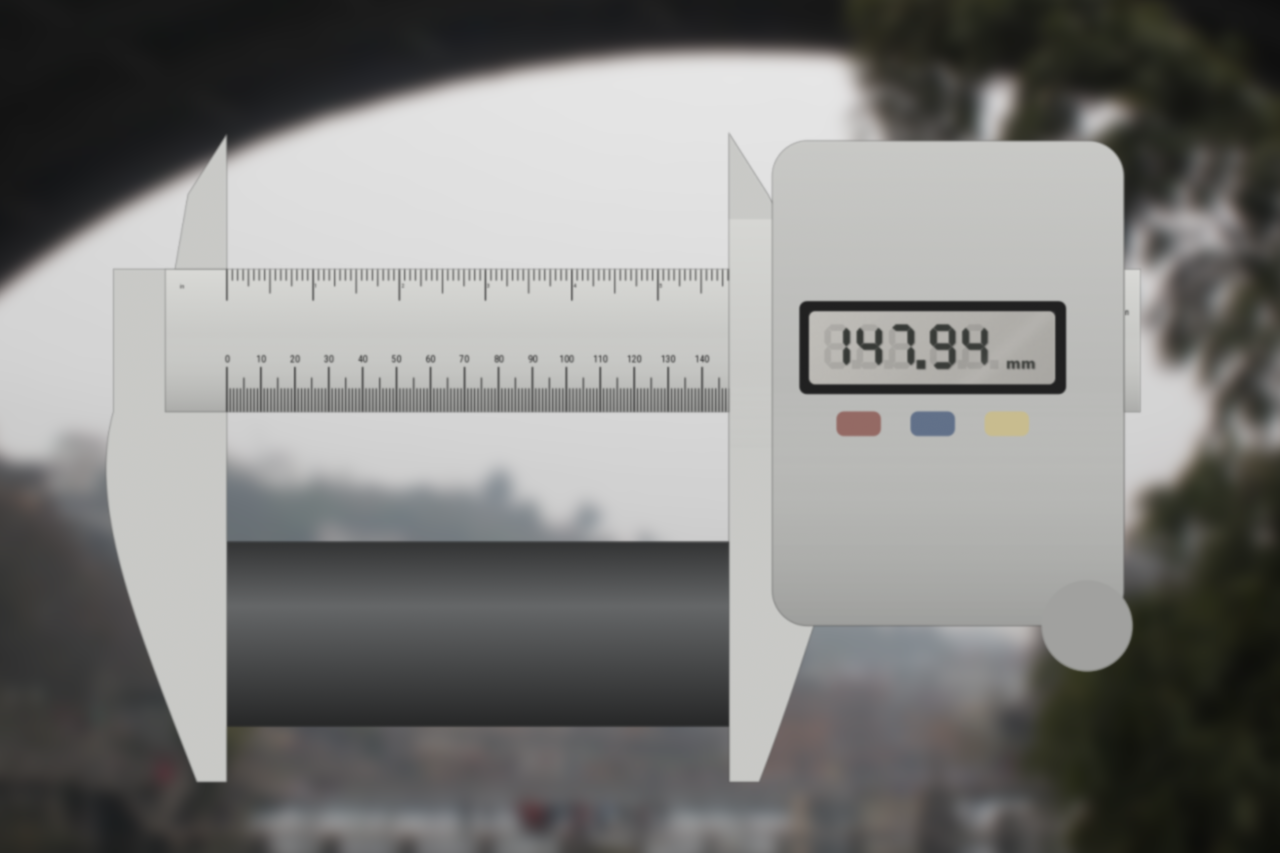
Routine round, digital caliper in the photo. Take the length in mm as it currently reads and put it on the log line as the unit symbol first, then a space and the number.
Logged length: mm 147.94
